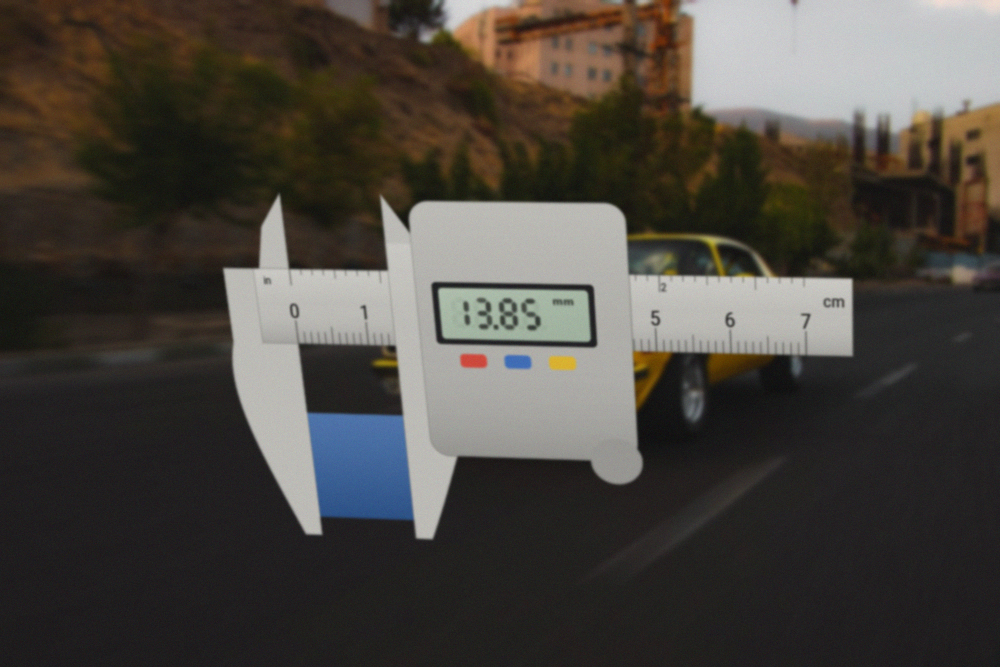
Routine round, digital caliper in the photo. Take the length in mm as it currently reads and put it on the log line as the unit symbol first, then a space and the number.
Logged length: mm 13.85
